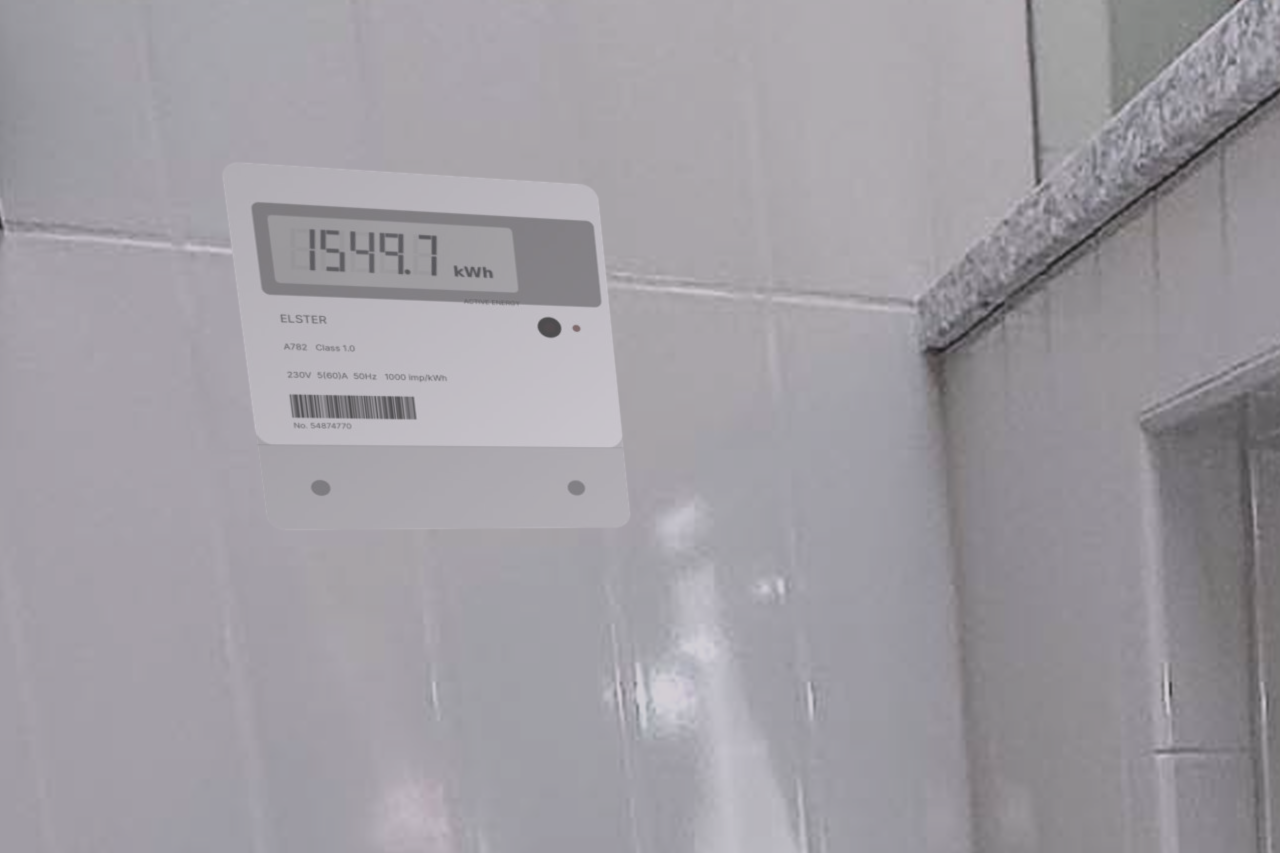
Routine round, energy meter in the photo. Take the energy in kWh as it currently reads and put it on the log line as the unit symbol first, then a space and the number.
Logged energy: kWh 1549.7
